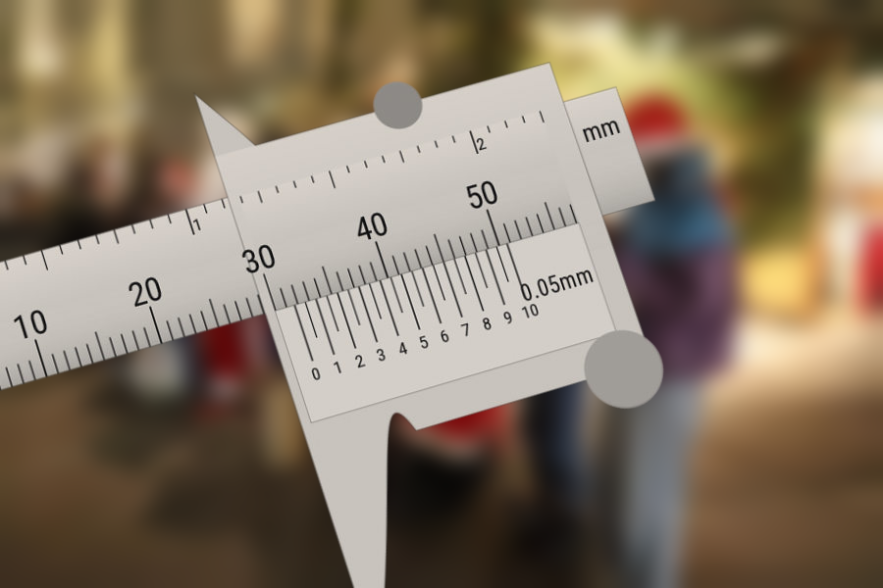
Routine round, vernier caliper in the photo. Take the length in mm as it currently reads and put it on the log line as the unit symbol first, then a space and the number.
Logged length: mm 31.7
